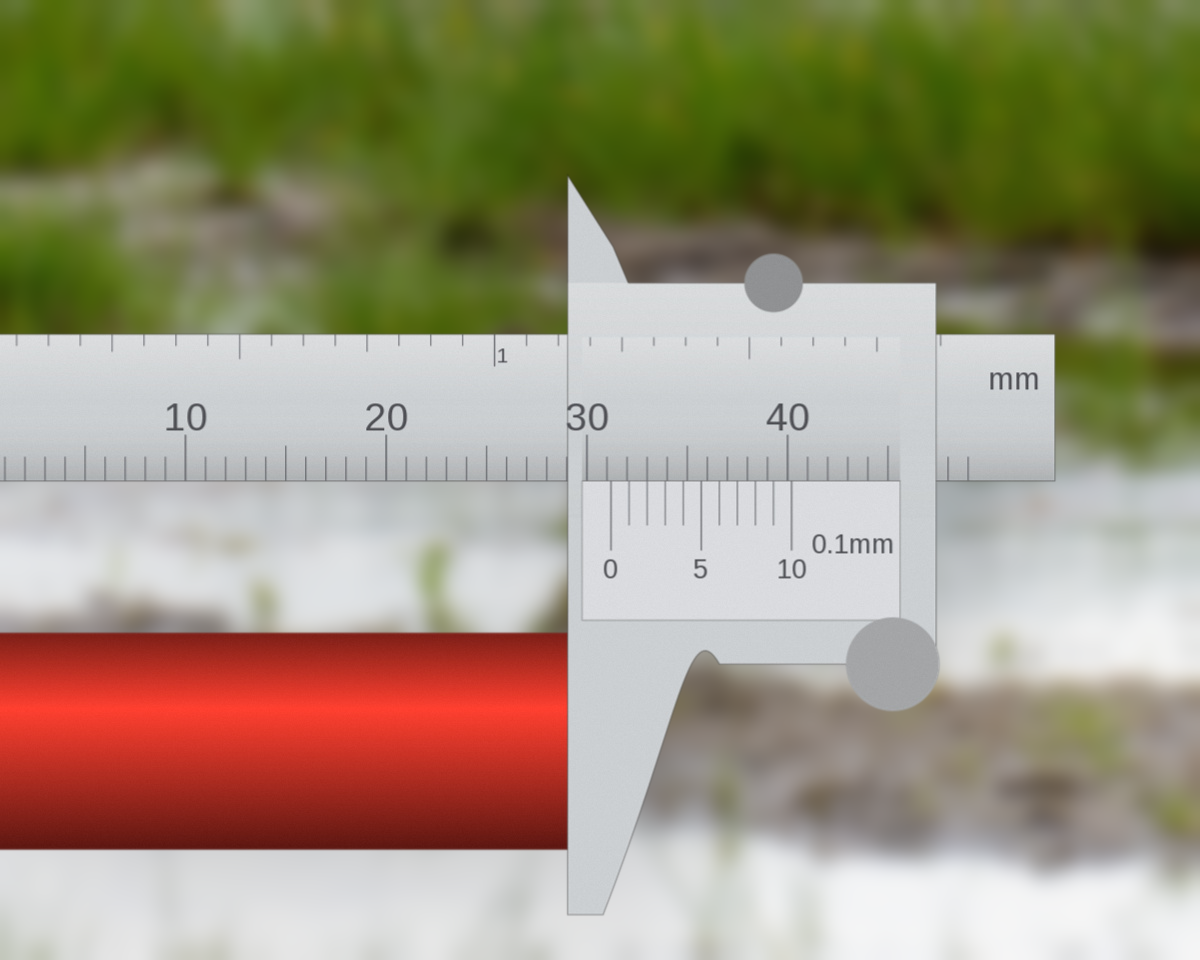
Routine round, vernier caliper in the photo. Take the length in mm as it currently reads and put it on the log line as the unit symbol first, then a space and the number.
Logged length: mm 31.2
